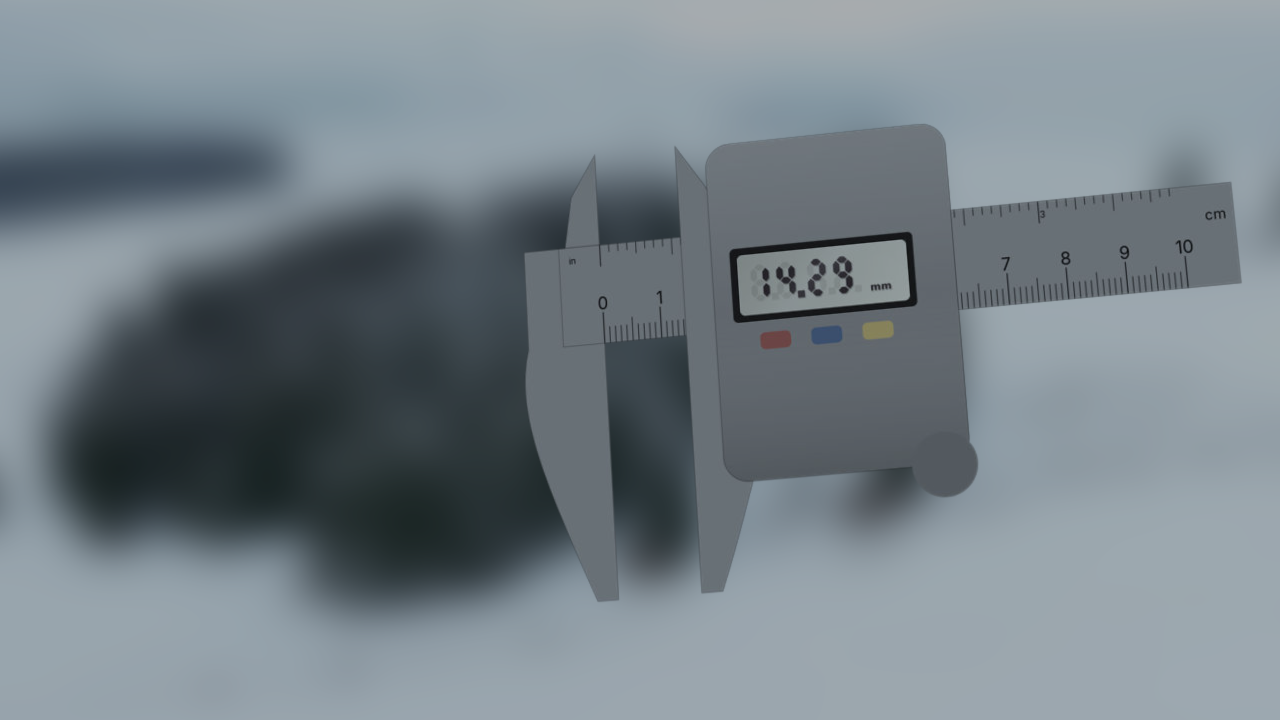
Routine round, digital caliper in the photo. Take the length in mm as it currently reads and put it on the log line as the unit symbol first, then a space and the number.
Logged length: mm 14.29
